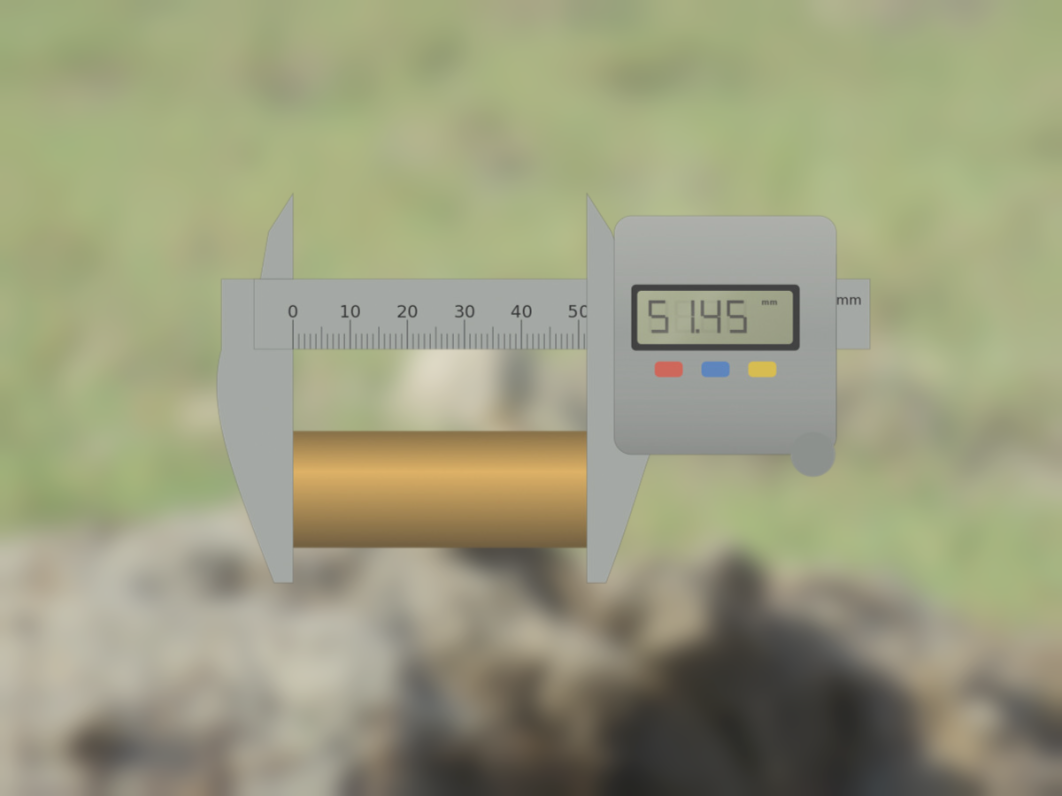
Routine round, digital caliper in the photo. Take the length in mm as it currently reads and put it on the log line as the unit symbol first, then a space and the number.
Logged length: mm 51.45
